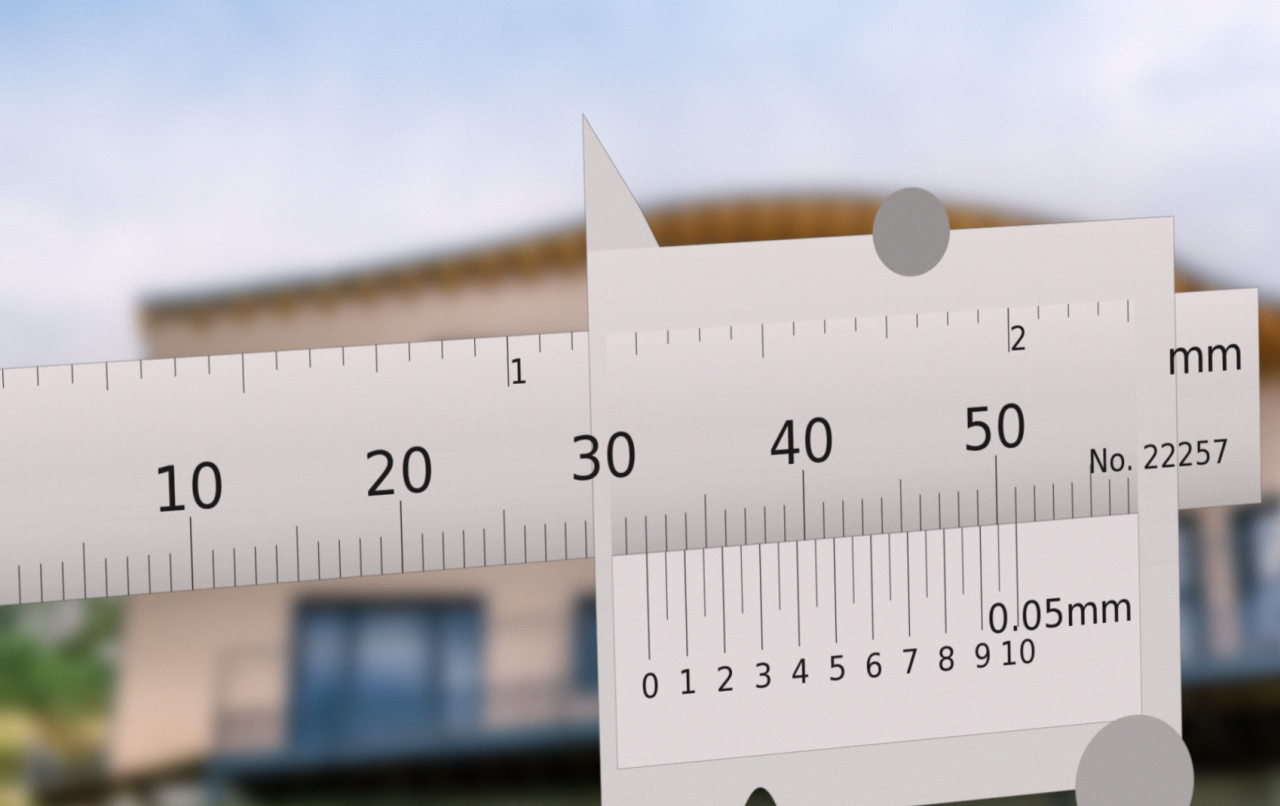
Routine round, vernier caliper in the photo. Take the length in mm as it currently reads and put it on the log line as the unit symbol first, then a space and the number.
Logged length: mm 32.0
